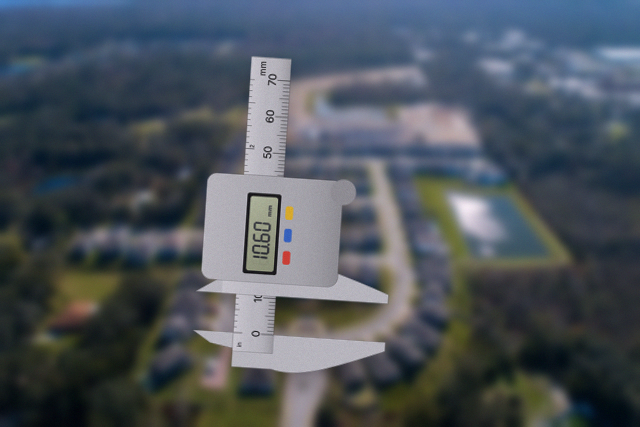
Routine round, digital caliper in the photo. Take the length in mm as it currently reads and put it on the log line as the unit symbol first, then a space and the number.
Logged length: mm 10.60
